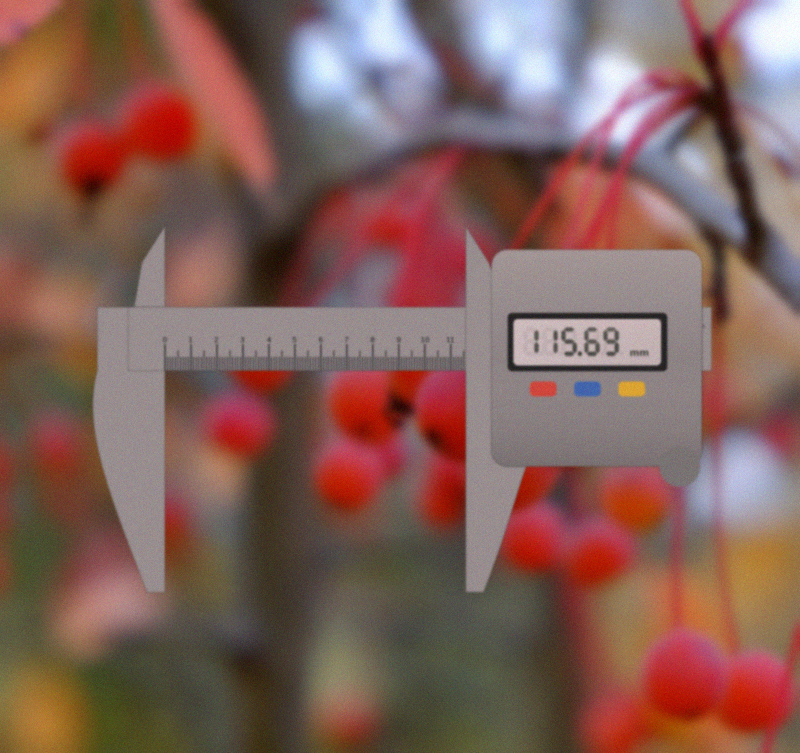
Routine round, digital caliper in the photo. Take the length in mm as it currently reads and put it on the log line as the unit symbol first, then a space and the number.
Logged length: mm 115.69
